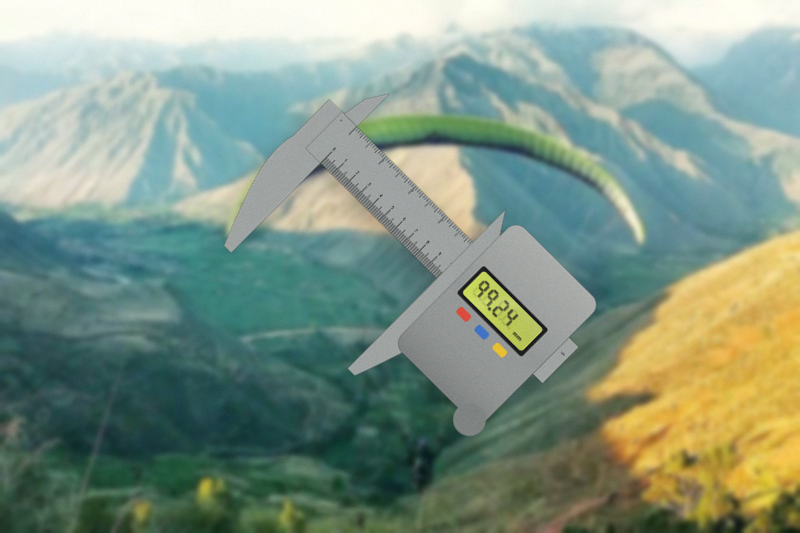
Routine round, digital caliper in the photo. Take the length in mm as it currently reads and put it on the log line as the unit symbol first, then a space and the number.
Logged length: mm 99.24
